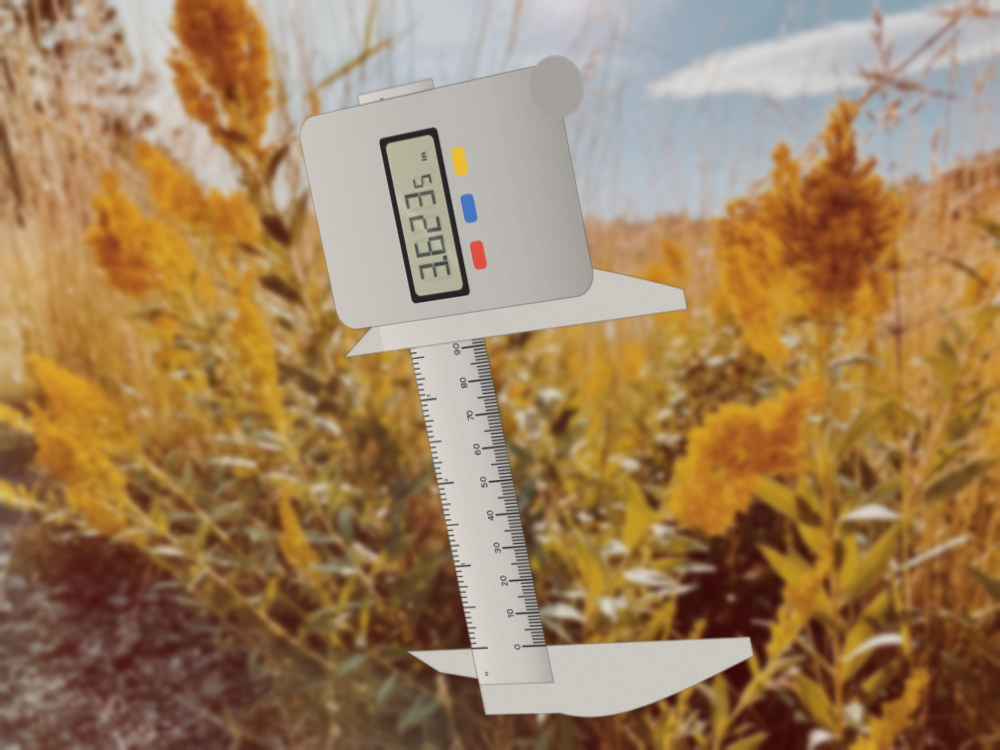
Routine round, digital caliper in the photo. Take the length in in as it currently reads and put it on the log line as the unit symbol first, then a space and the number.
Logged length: in 3.6235
